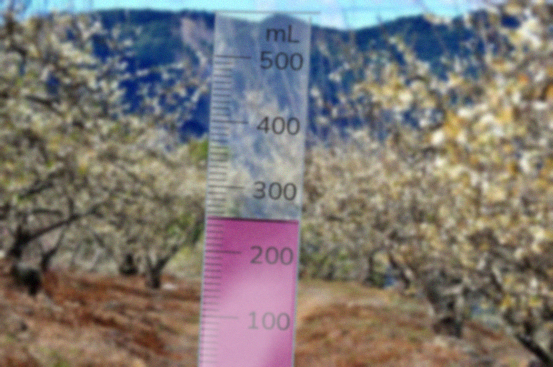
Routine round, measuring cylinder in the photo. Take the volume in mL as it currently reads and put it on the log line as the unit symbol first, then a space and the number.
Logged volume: mL 250
